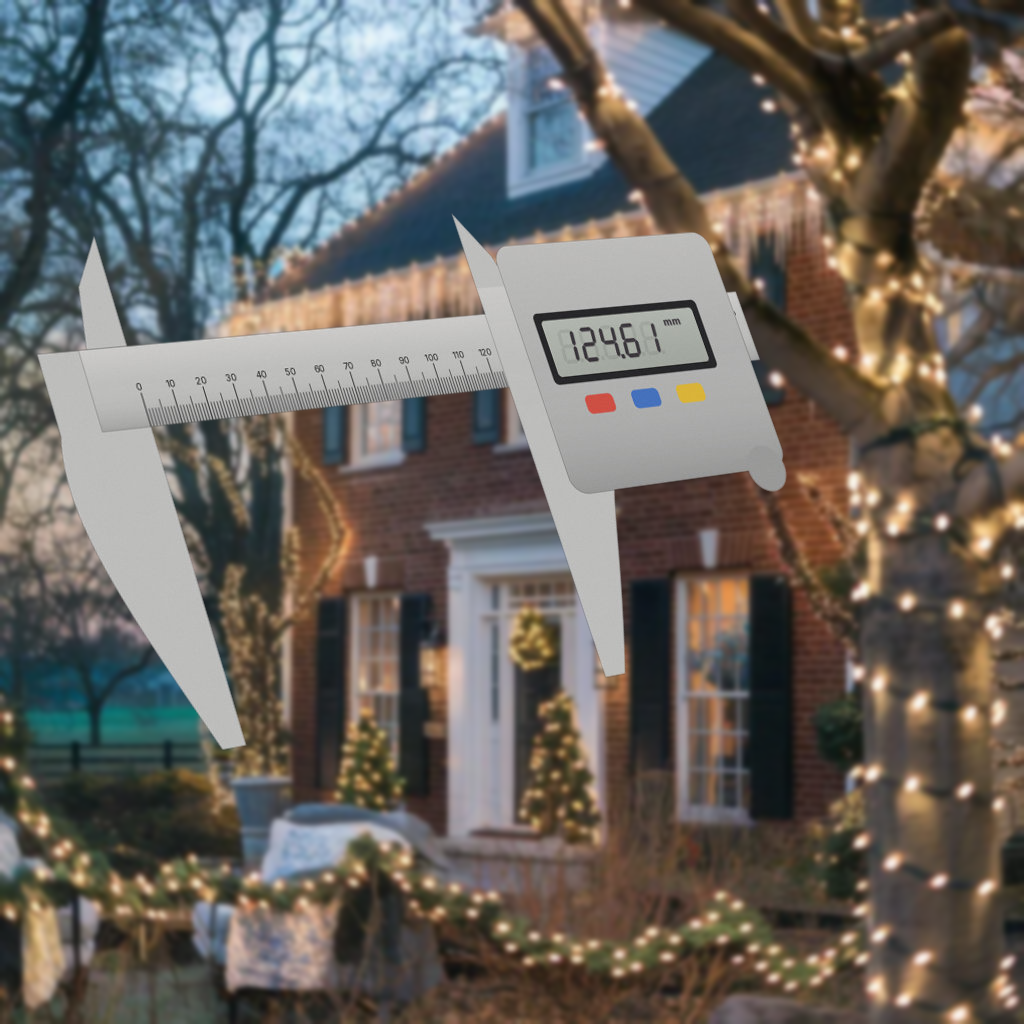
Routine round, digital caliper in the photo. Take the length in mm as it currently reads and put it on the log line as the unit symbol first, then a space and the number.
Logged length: mm 124.61
